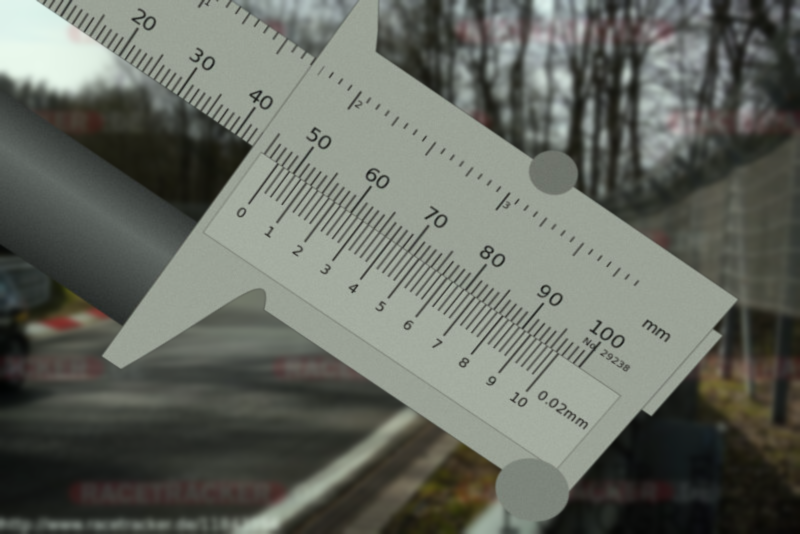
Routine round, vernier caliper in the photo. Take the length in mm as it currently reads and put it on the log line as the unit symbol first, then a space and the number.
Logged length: mm 47.4
